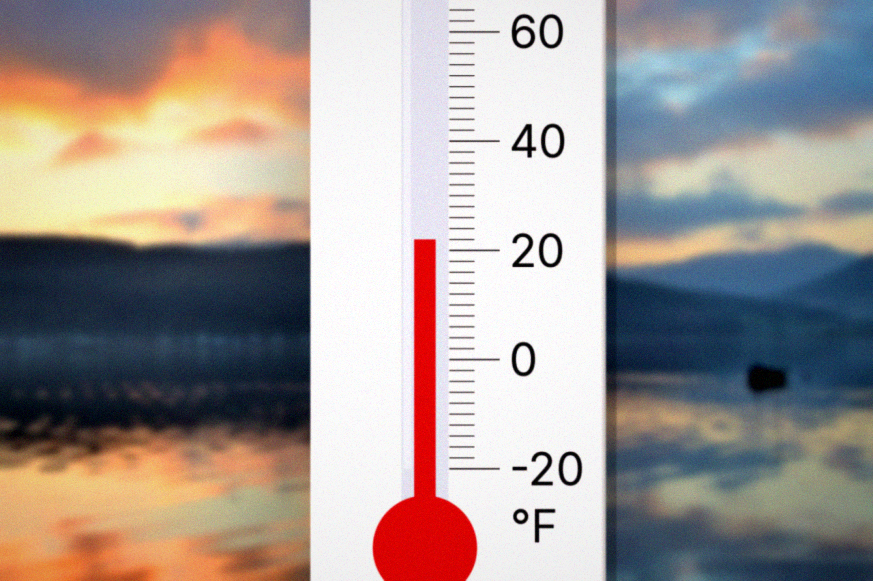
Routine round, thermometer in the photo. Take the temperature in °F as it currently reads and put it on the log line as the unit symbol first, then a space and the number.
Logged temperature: °F 22
